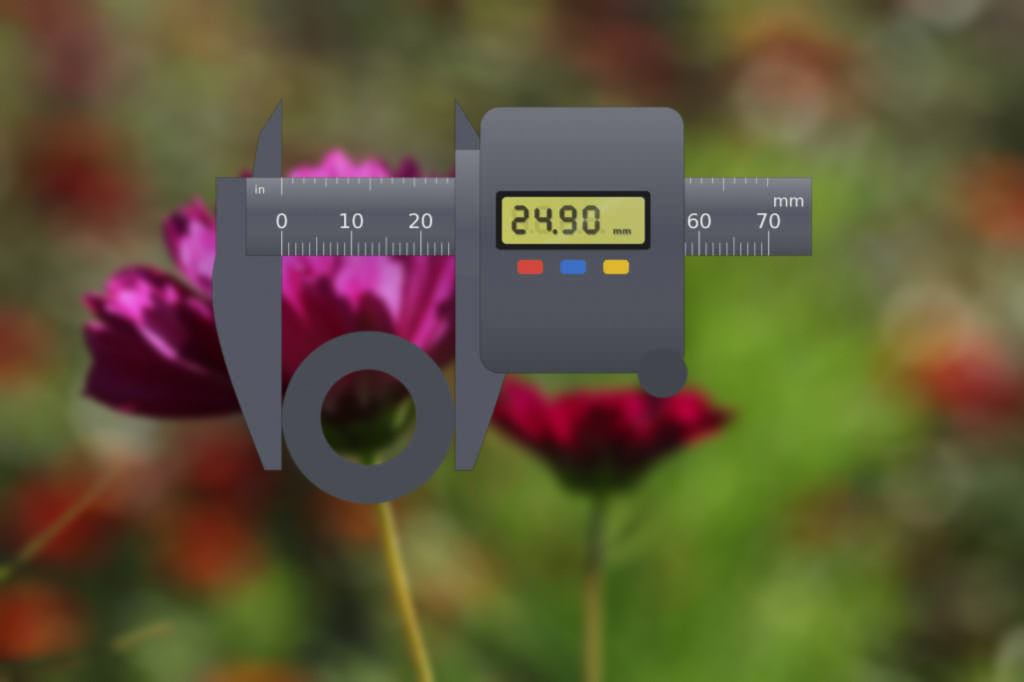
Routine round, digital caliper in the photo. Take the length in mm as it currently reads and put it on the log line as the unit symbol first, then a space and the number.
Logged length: mm 24.90
